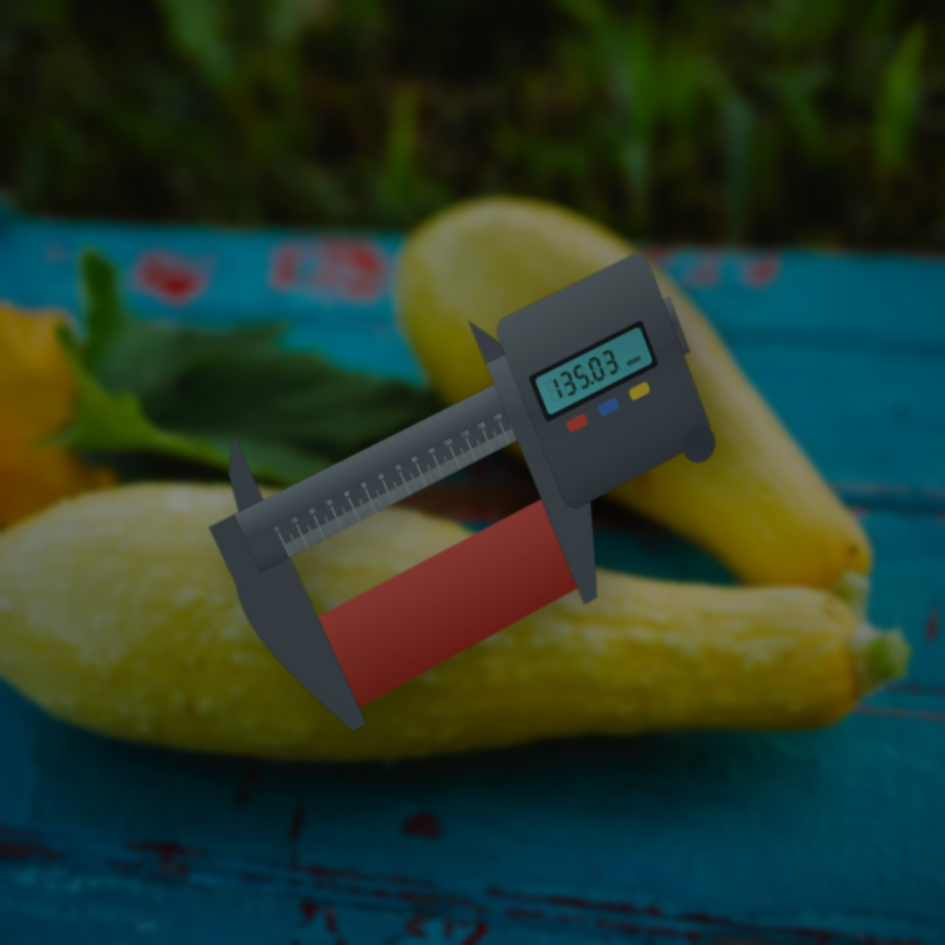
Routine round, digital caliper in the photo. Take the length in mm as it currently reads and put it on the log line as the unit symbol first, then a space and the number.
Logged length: mm 135.03
